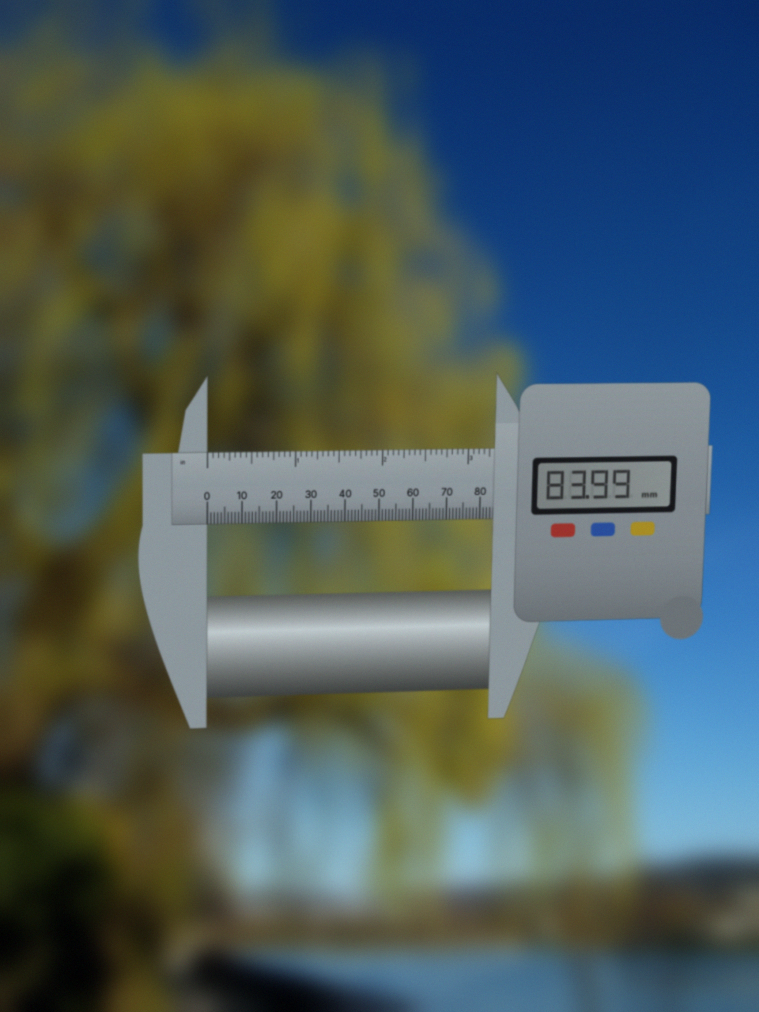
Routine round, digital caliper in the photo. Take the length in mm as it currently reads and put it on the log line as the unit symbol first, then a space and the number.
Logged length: mm 83.99
